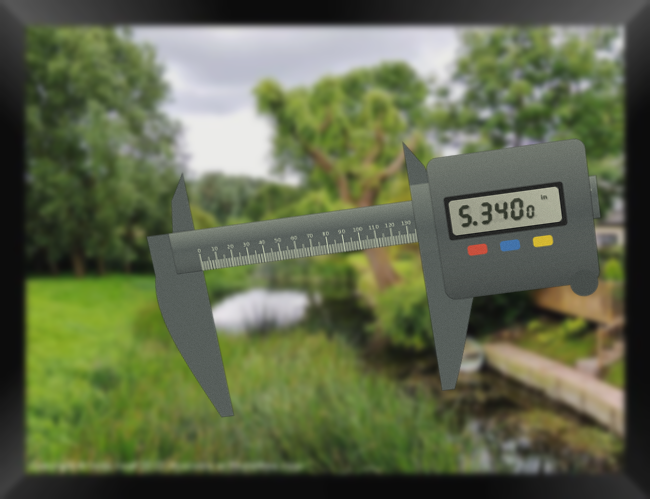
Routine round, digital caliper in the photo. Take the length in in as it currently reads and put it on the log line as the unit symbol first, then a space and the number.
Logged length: in 5.3400
